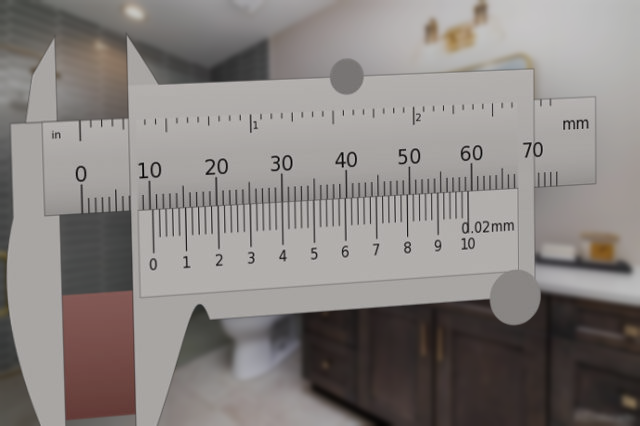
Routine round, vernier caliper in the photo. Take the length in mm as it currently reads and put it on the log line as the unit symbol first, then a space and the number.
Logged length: mm 10.4
